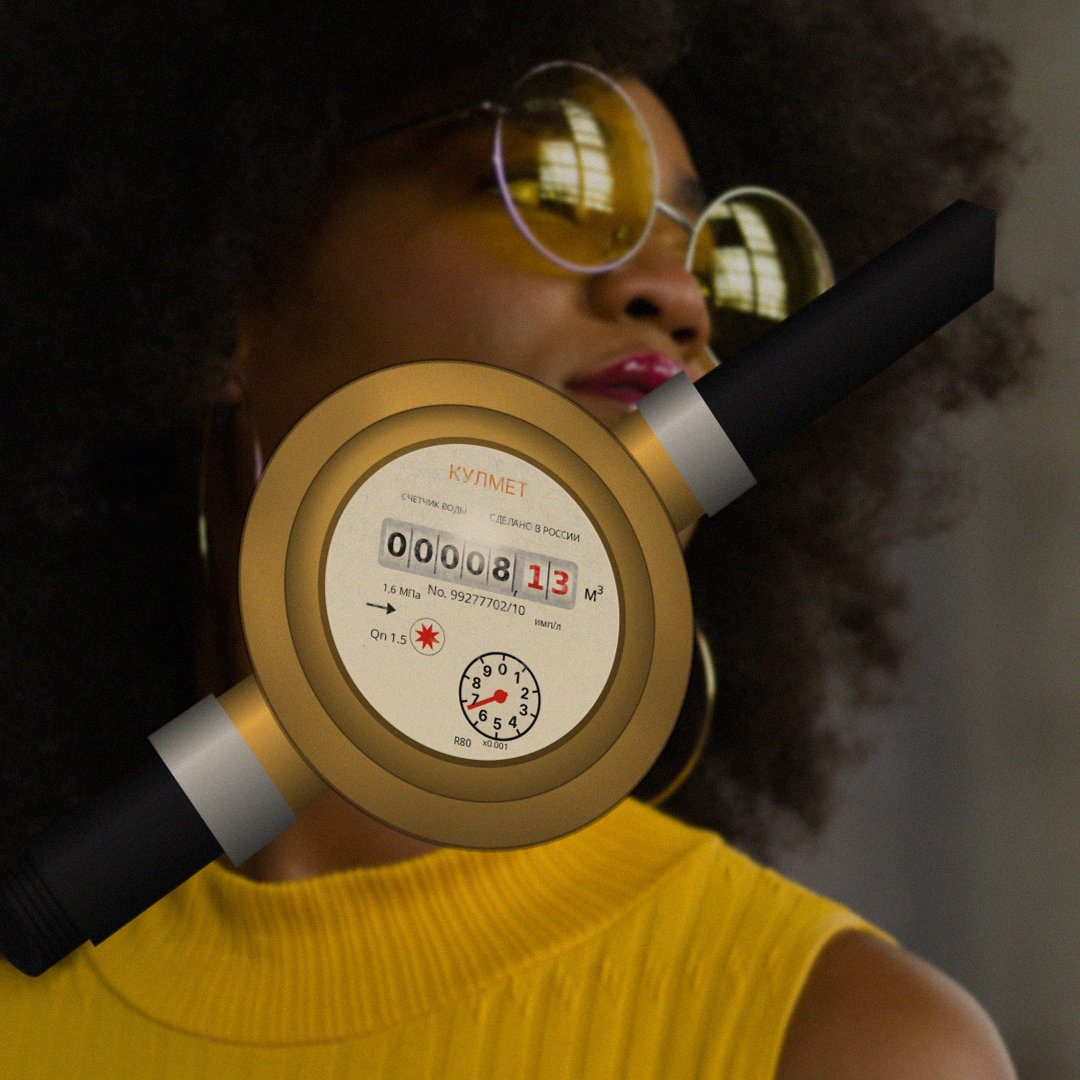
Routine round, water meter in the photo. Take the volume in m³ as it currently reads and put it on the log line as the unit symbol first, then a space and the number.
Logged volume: m³ 8.136
